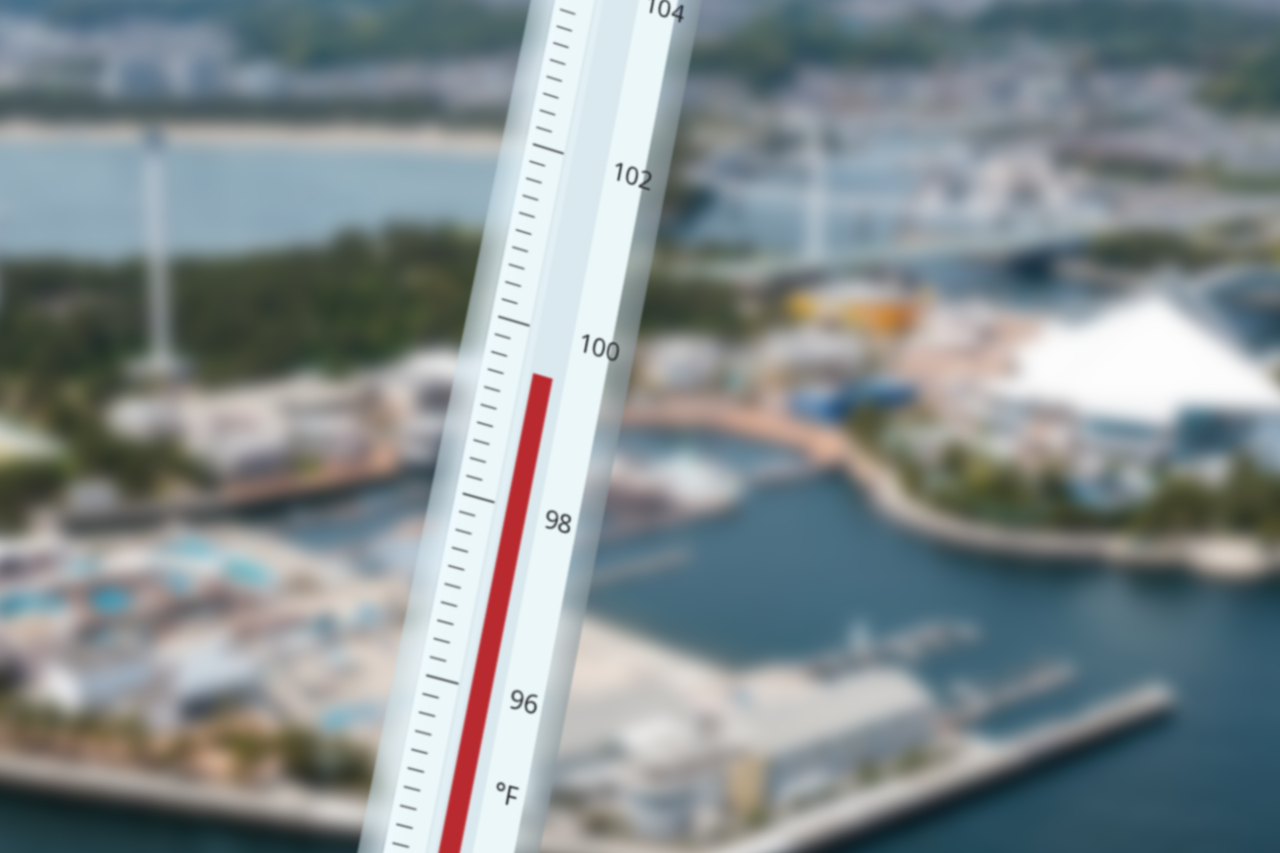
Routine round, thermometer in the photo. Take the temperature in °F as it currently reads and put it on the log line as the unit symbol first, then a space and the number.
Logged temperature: °F 99.5
